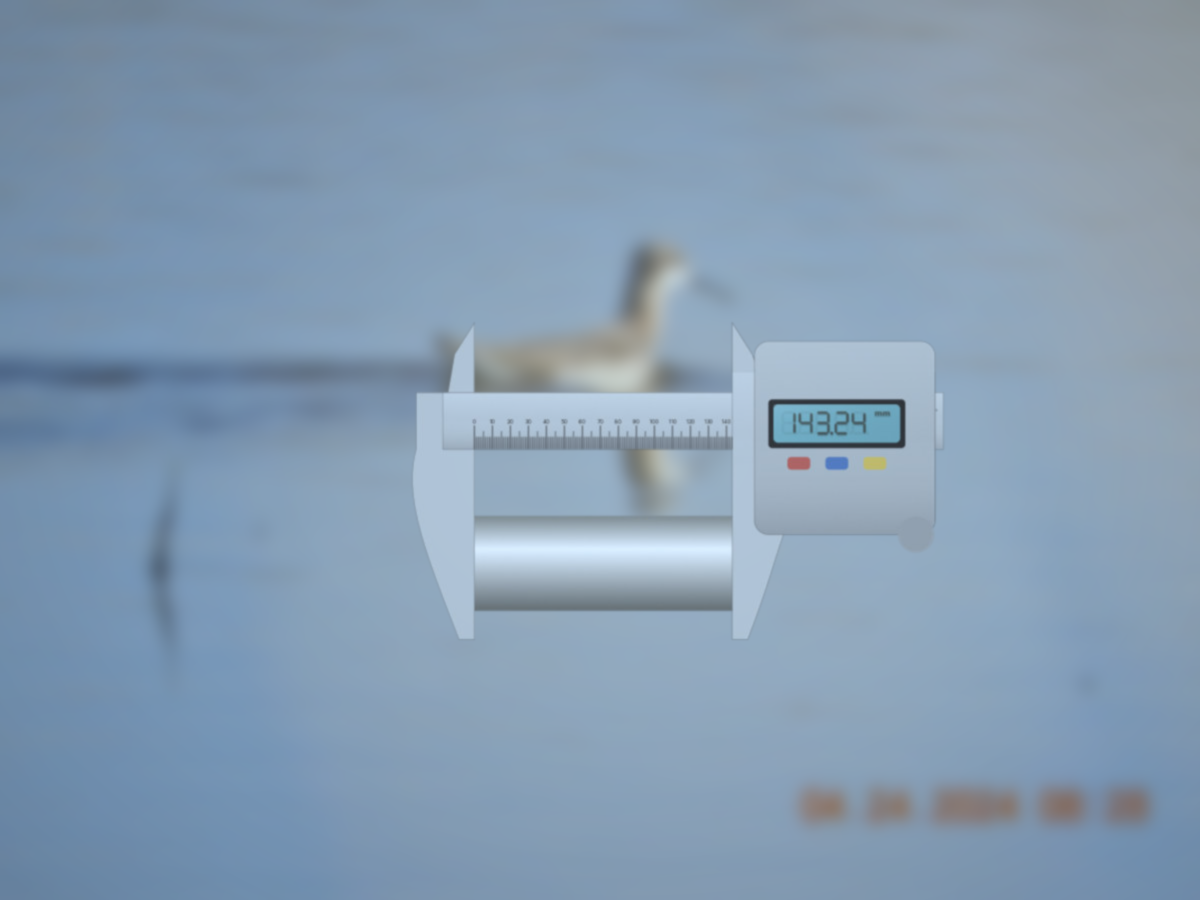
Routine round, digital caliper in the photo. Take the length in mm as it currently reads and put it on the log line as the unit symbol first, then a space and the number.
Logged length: mm 143.24
